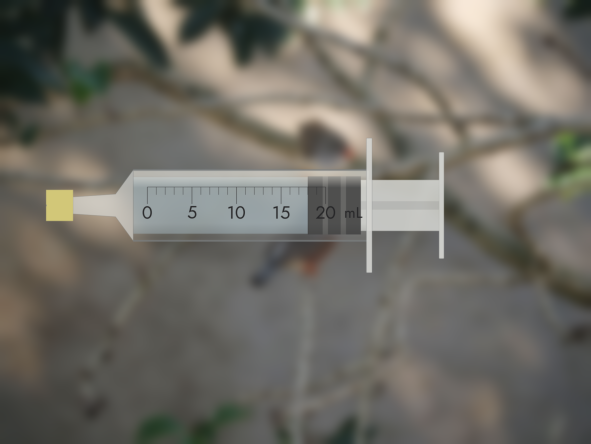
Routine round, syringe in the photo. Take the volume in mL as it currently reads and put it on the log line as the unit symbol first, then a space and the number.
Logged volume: mL 18
